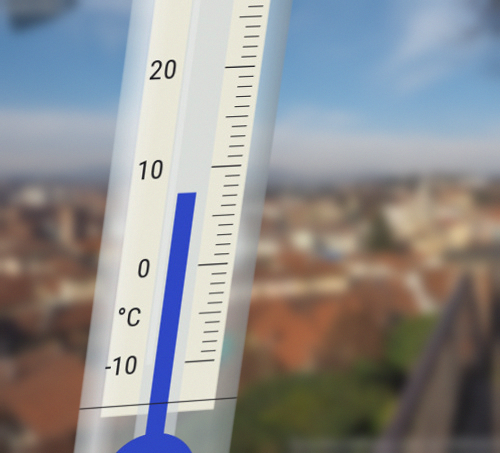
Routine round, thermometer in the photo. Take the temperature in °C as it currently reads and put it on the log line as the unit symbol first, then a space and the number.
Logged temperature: °C 7.5
